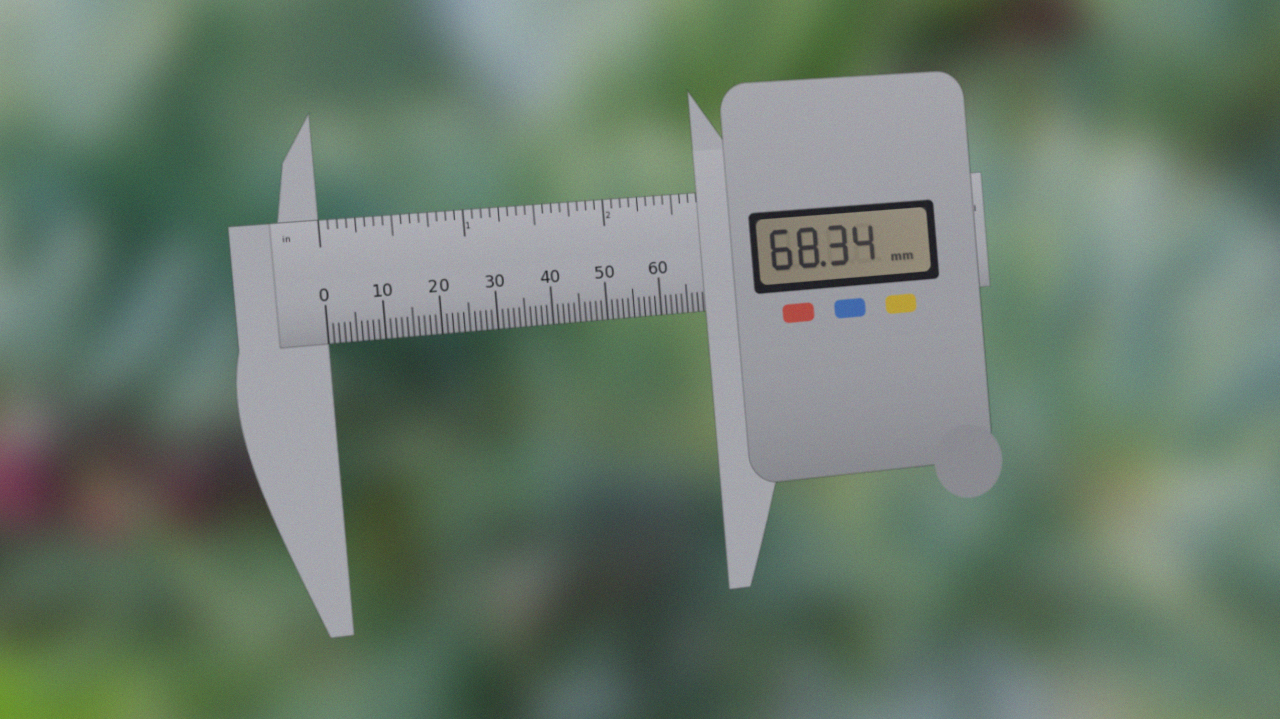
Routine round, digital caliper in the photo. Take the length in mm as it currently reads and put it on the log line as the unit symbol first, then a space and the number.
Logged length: mm 68.34
